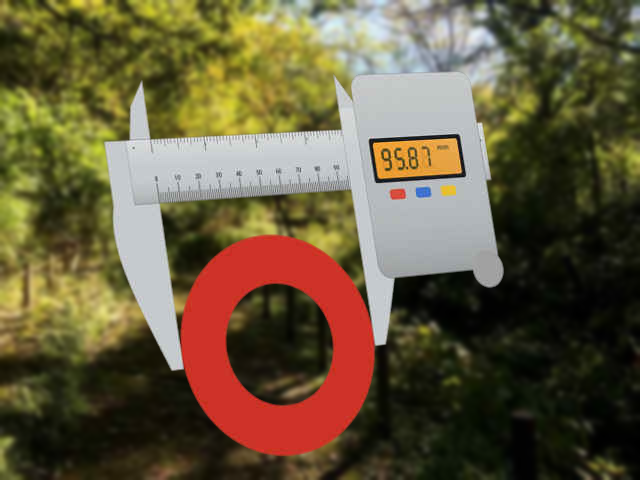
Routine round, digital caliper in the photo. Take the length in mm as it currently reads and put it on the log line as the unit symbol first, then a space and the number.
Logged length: mm 95.87
